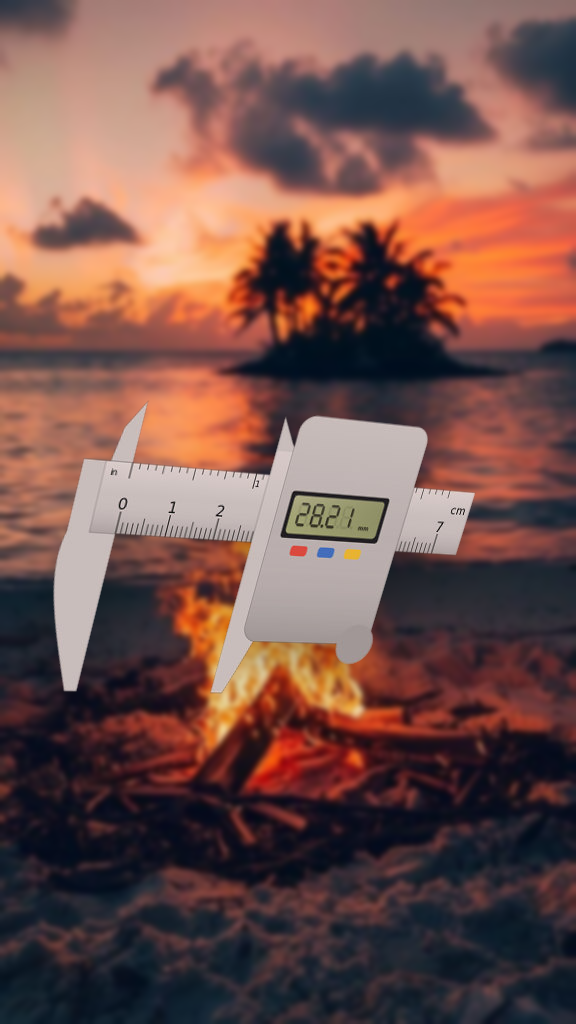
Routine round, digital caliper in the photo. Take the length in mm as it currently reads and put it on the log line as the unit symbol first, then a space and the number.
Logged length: mm 28.21
